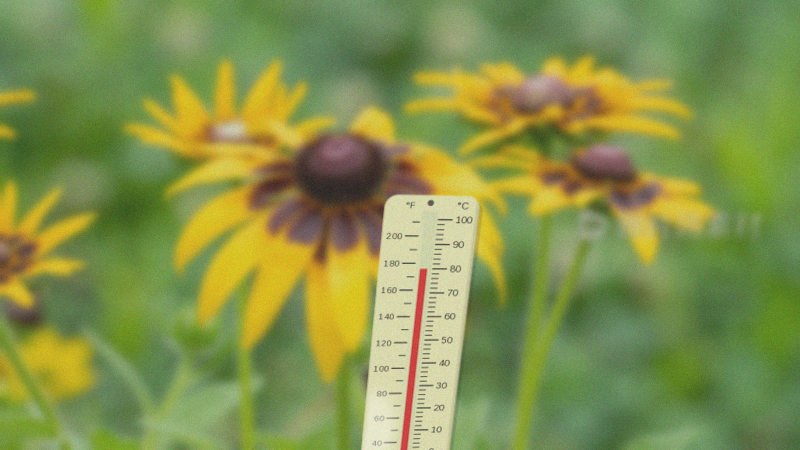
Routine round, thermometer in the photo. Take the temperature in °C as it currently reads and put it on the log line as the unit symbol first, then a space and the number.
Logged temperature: °C 80
